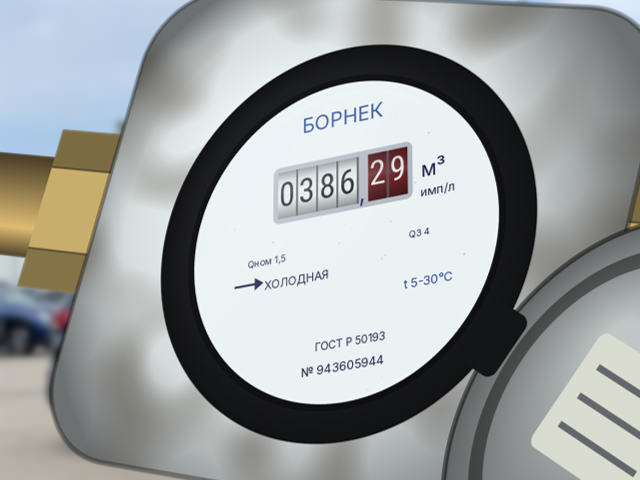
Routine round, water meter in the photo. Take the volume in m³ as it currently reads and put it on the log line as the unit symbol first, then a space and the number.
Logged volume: m³ 386.29
